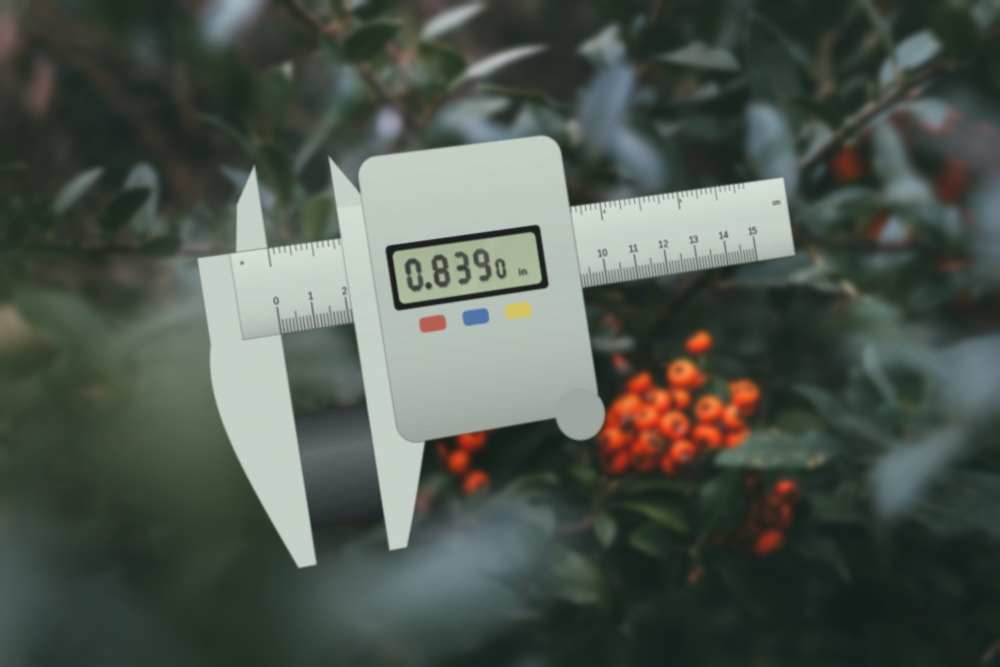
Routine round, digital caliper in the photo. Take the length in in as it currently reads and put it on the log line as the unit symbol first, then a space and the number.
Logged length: in 0.8390
